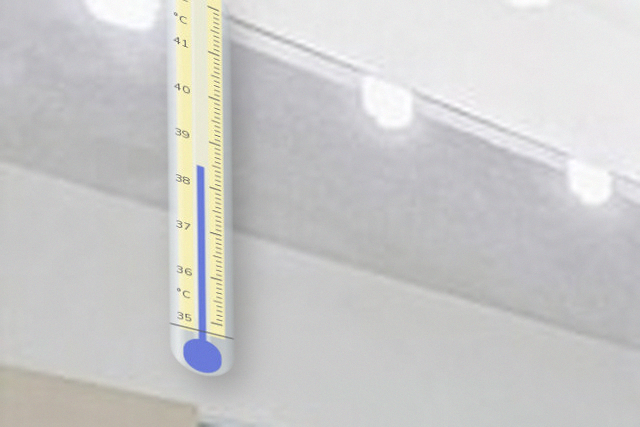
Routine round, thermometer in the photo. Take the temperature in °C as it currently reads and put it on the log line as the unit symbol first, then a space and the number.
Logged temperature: °C 38.4
